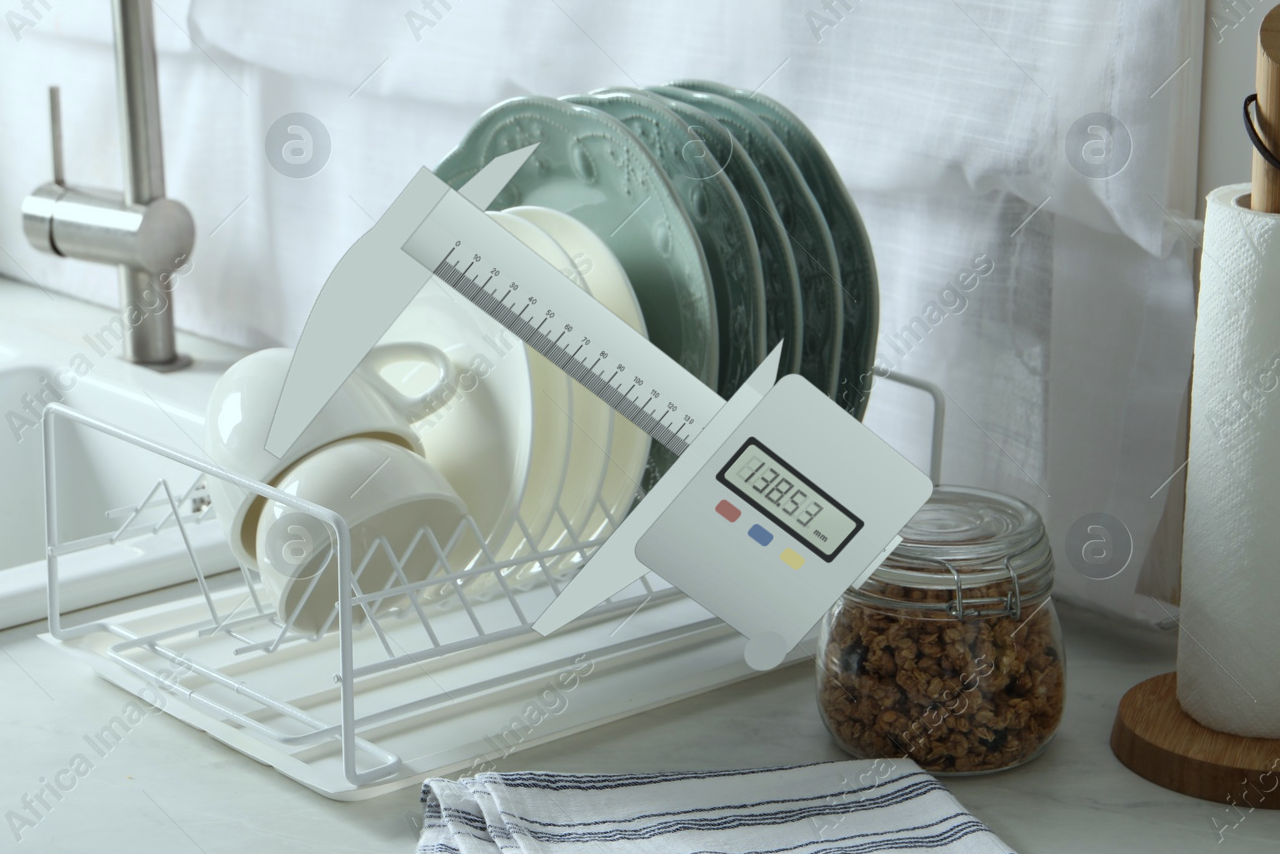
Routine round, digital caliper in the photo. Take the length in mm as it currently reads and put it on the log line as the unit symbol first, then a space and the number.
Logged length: mm 138.53
